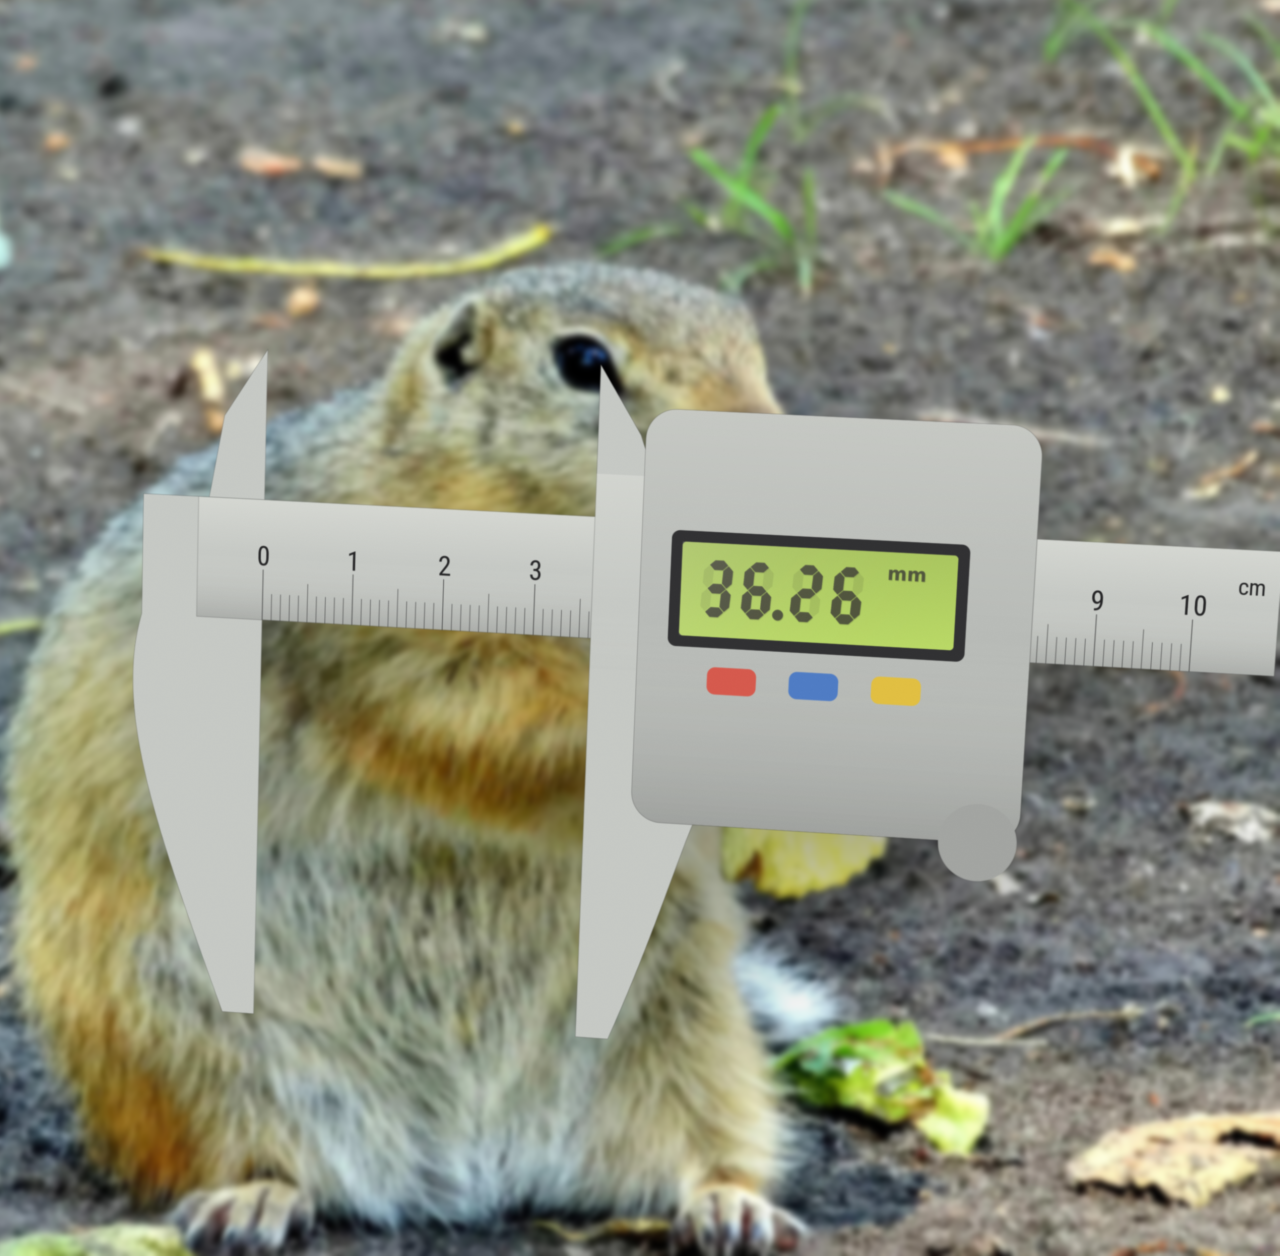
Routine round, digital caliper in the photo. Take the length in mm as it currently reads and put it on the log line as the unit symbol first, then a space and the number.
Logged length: mm 36.26
